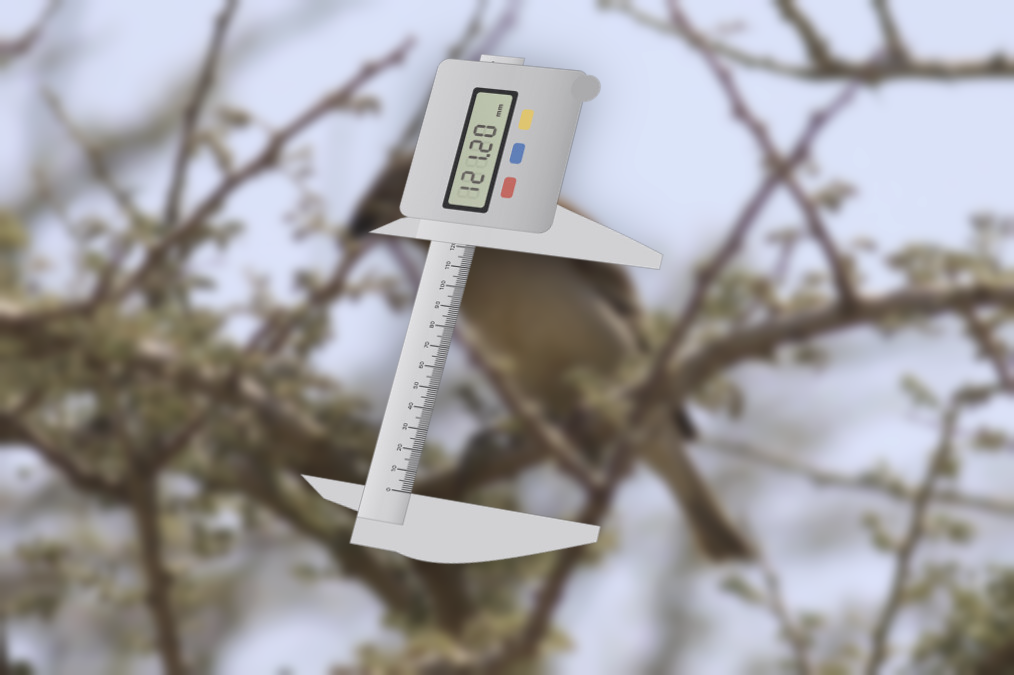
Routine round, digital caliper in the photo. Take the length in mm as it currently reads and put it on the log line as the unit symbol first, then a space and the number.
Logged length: mm 121.20
